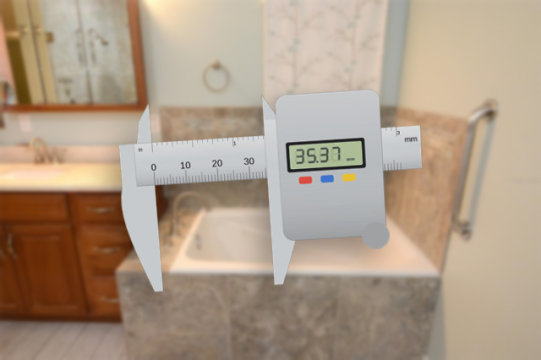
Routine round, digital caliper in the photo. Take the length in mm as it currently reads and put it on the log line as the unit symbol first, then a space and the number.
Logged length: mm 35.37
